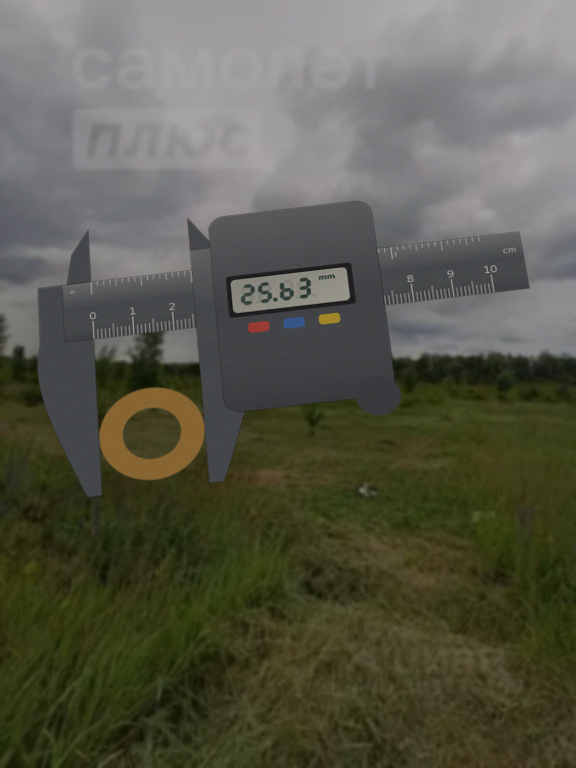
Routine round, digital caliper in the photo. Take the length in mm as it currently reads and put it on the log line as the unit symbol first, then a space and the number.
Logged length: mm 25.63
